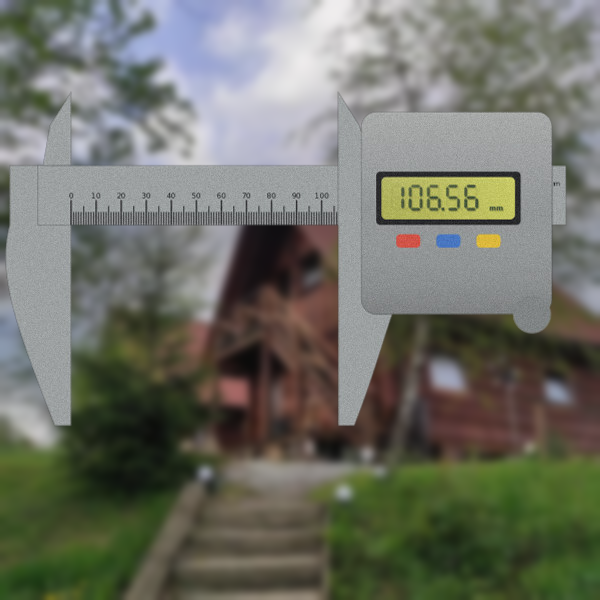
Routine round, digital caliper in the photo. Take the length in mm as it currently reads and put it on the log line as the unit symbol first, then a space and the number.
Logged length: mm 106.56
